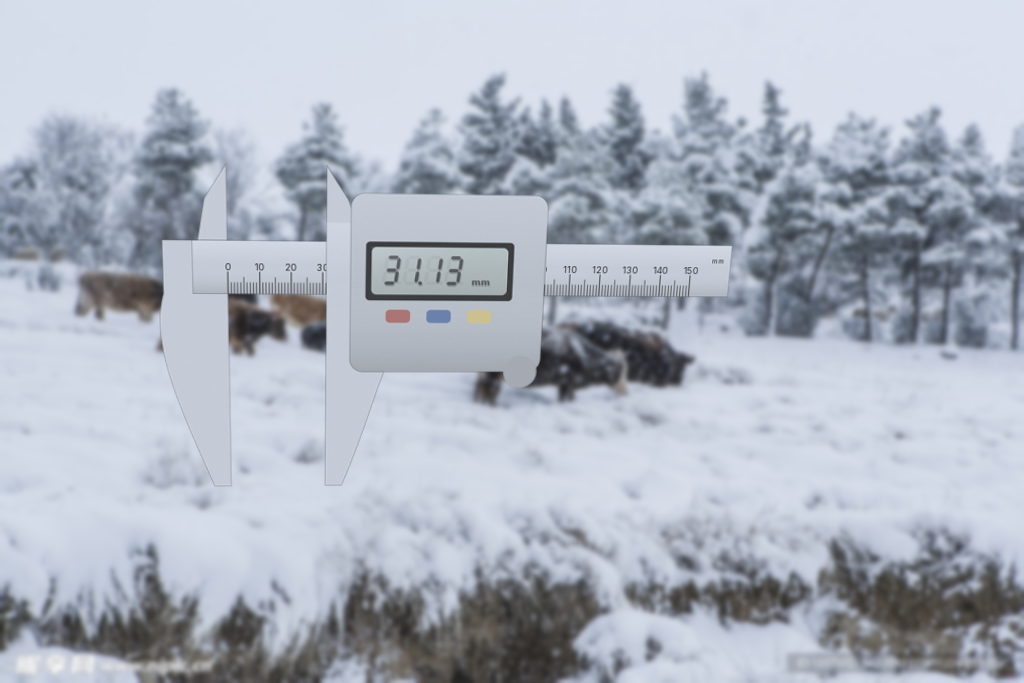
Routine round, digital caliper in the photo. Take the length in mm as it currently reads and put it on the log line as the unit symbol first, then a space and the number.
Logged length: mm 31.13
